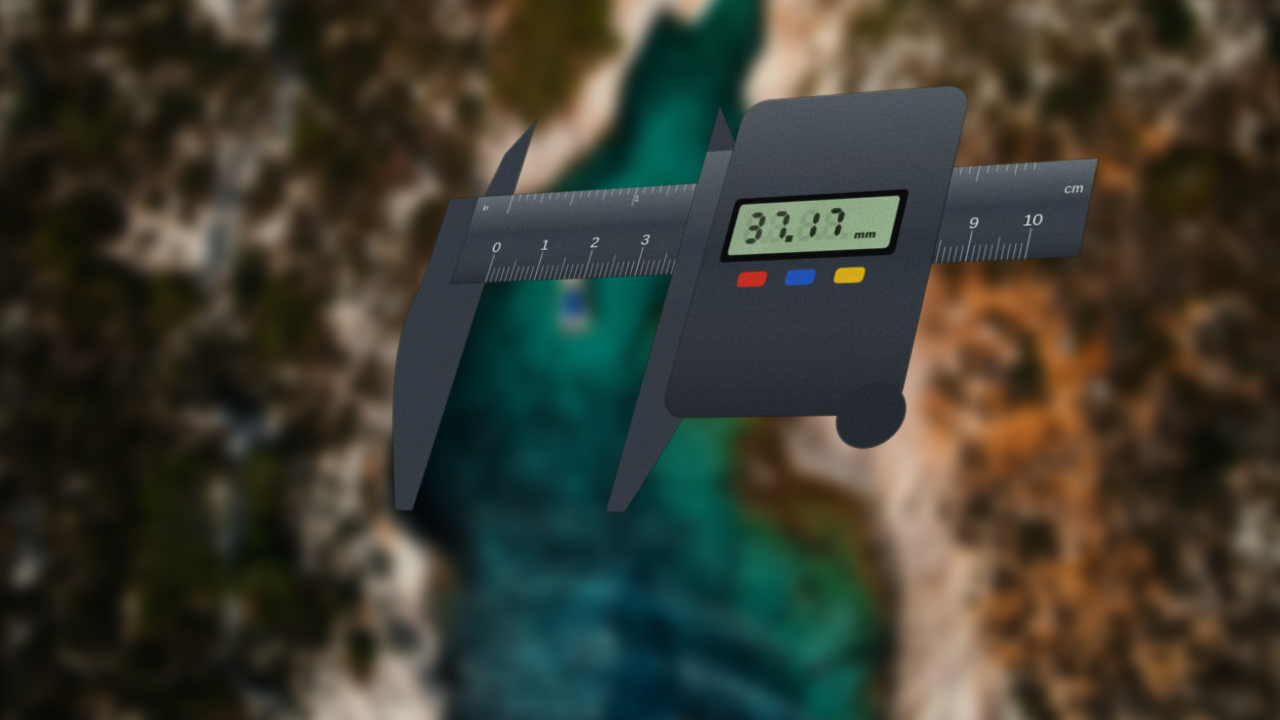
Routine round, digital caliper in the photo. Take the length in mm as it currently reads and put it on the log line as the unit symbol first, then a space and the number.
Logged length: mm 37.17
